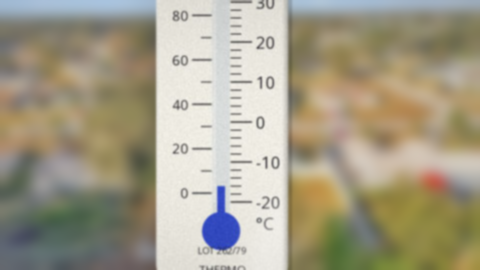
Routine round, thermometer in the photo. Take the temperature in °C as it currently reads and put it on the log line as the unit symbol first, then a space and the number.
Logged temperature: °C -16
